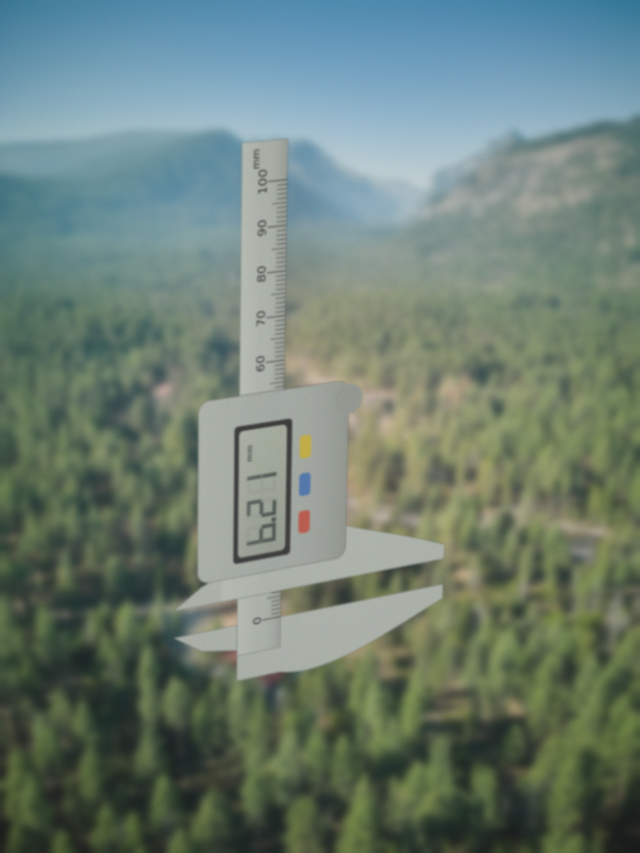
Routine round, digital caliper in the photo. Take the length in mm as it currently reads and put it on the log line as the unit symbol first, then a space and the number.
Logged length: mm 6.21
